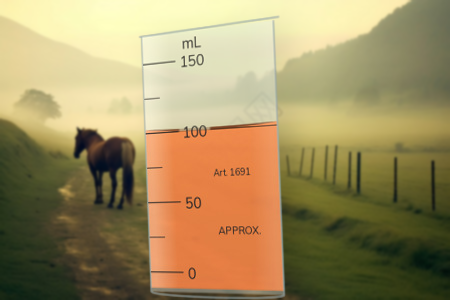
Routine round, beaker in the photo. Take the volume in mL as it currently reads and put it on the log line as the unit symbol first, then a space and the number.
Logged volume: mL 100
